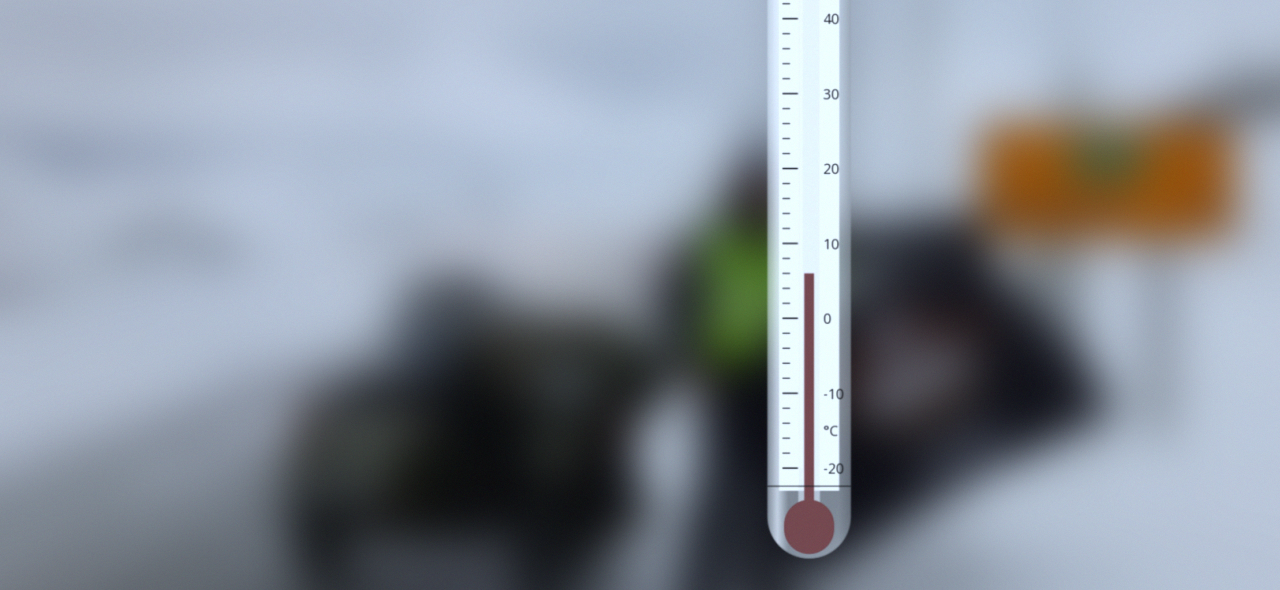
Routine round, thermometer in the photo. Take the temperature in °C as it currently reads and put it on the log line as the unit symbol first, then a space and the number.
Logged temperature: °C 6
